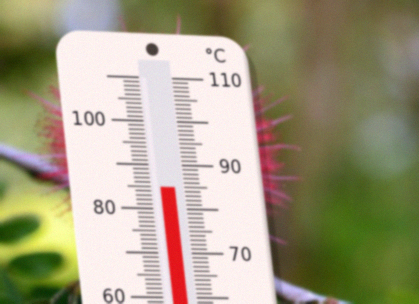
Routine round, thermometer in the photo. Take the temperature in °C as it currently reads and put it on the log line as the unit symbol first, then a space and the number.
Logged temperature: °C 85
